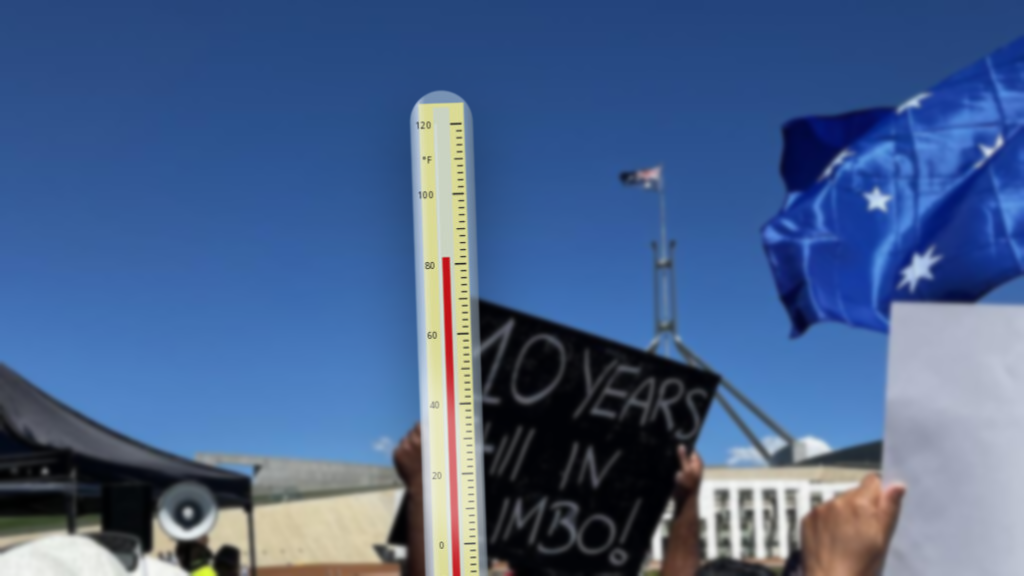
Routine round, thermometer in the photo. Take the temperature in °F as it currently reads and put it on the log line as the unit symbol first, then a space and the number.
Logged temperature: °F 82
